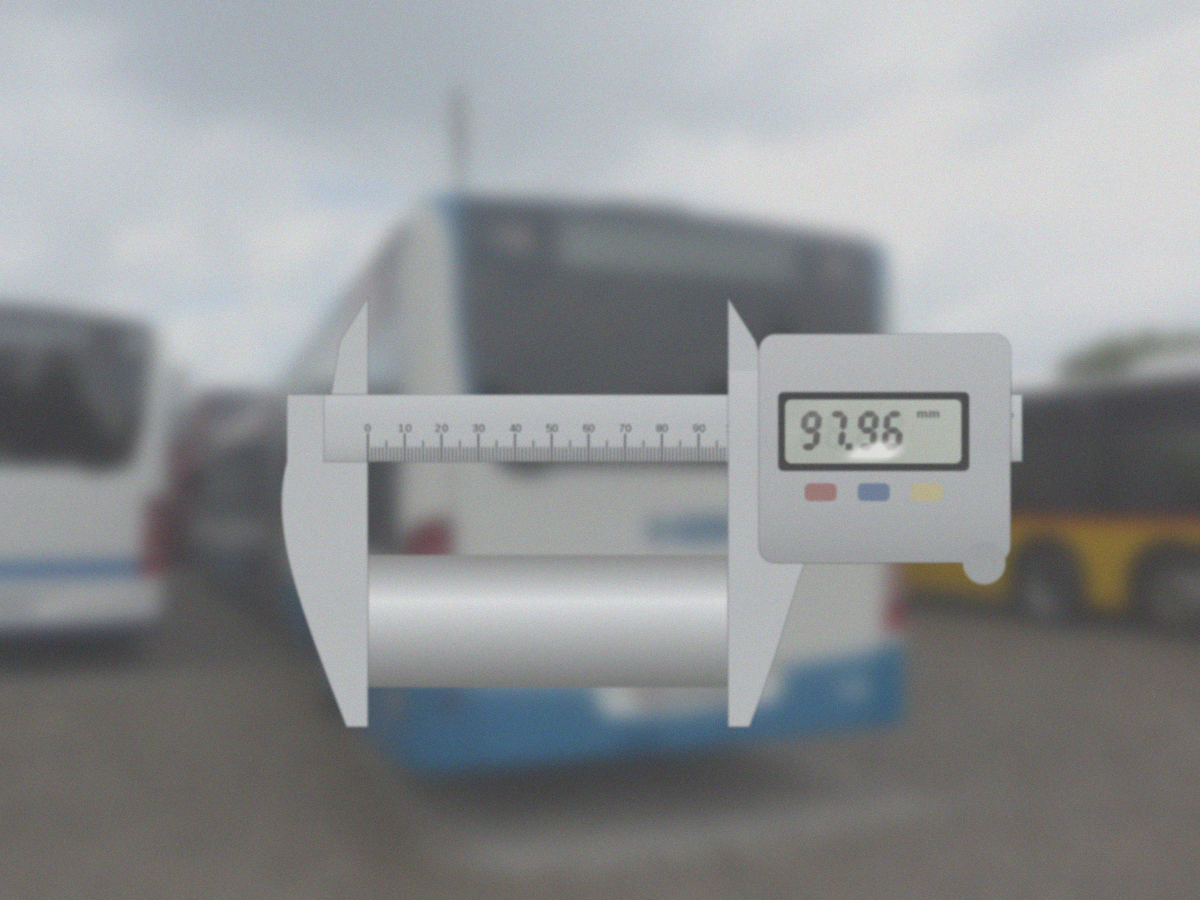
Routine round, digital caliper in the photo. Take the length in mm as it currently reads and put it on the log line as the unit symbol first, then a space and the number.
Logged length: mm 97.96
